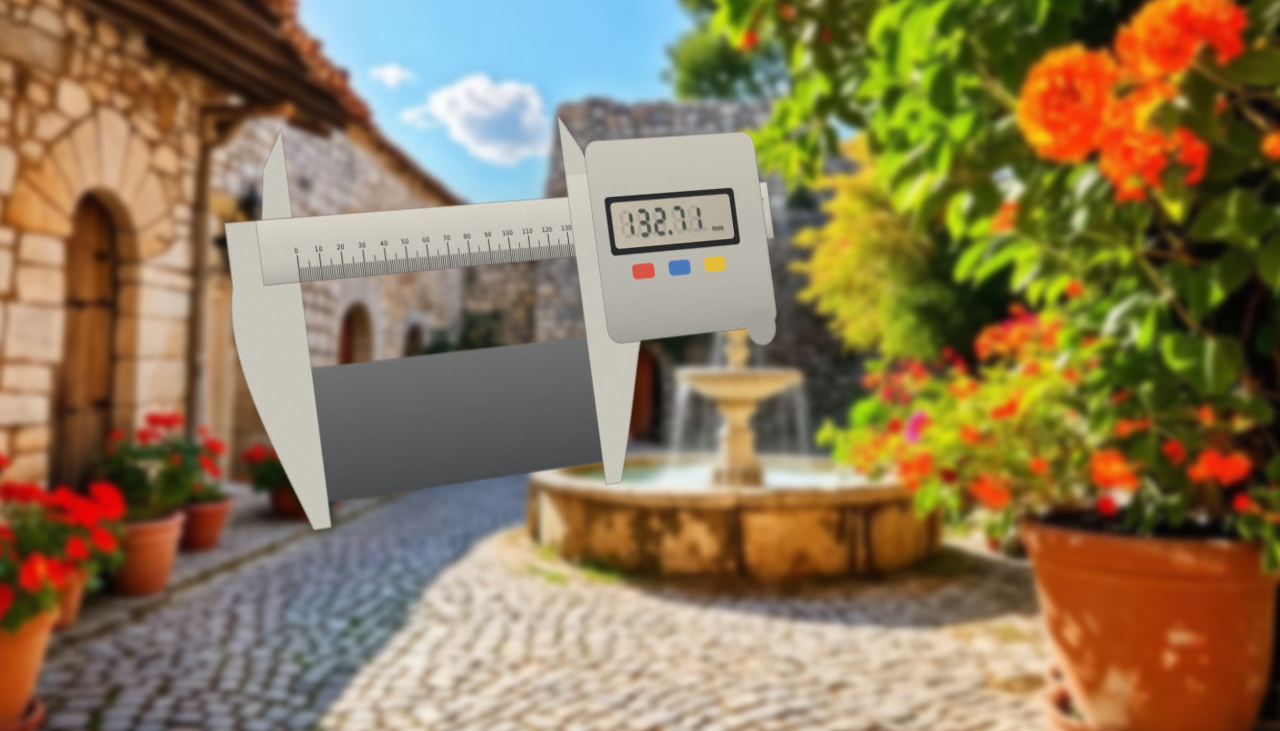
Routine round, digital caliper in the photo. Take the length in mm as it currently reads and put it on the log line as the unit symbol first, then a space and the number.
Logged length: mm 132.71
